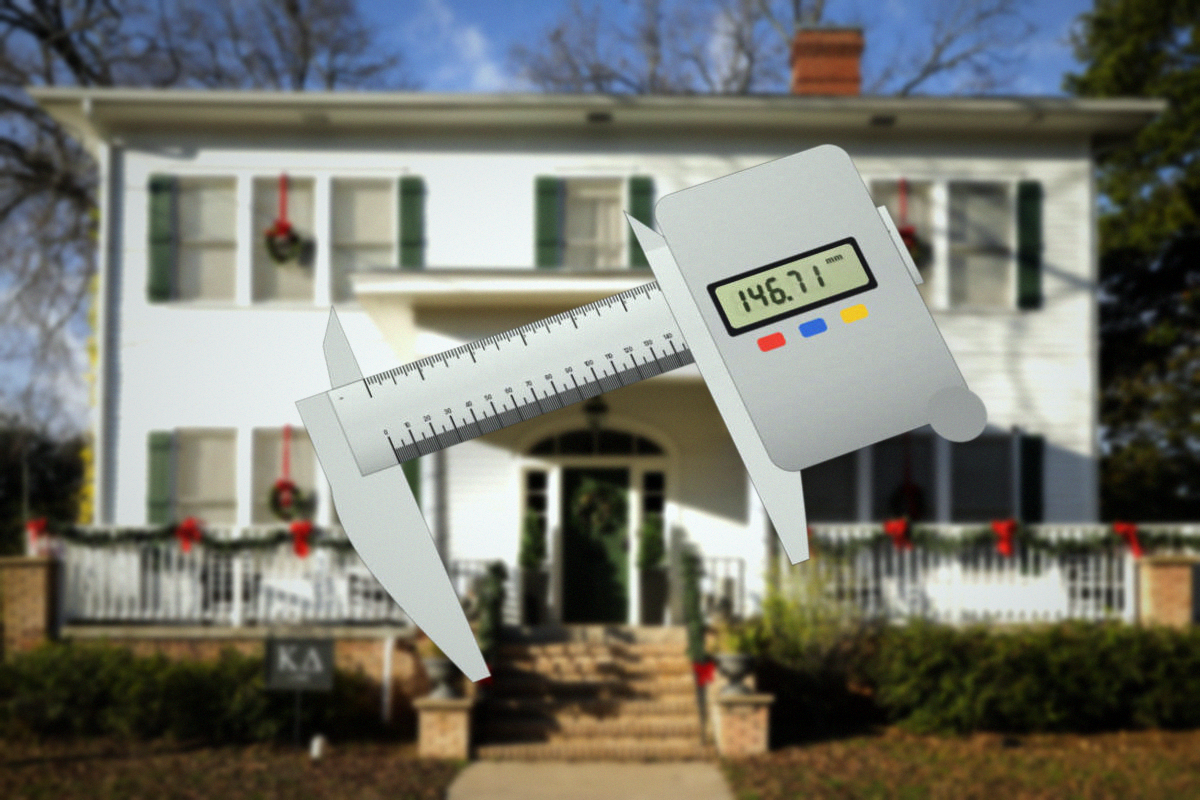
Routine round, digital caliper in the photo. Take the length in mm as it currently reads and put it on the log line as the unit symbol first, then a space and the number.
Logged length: mm 146.71
